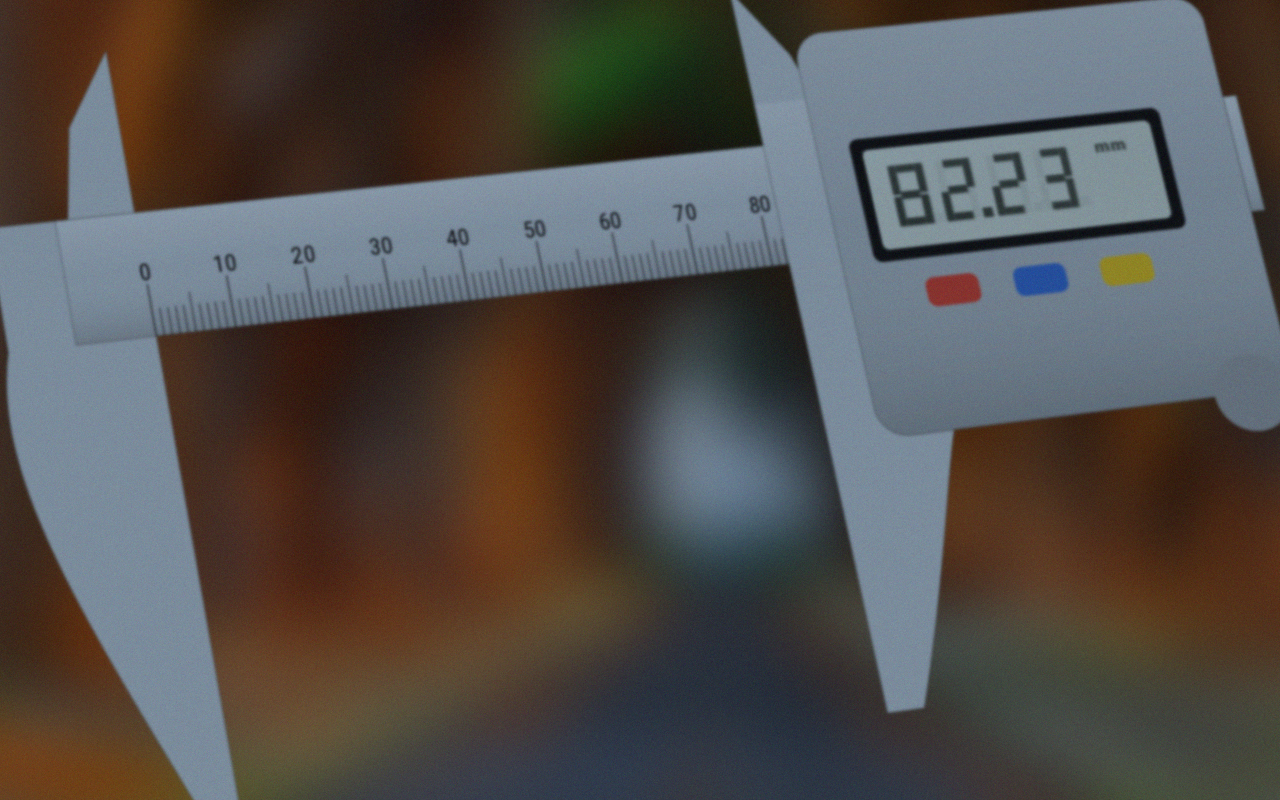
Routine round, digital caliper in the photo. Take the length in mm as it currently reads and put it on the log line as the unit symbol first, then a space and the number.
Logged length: mm 82.23
